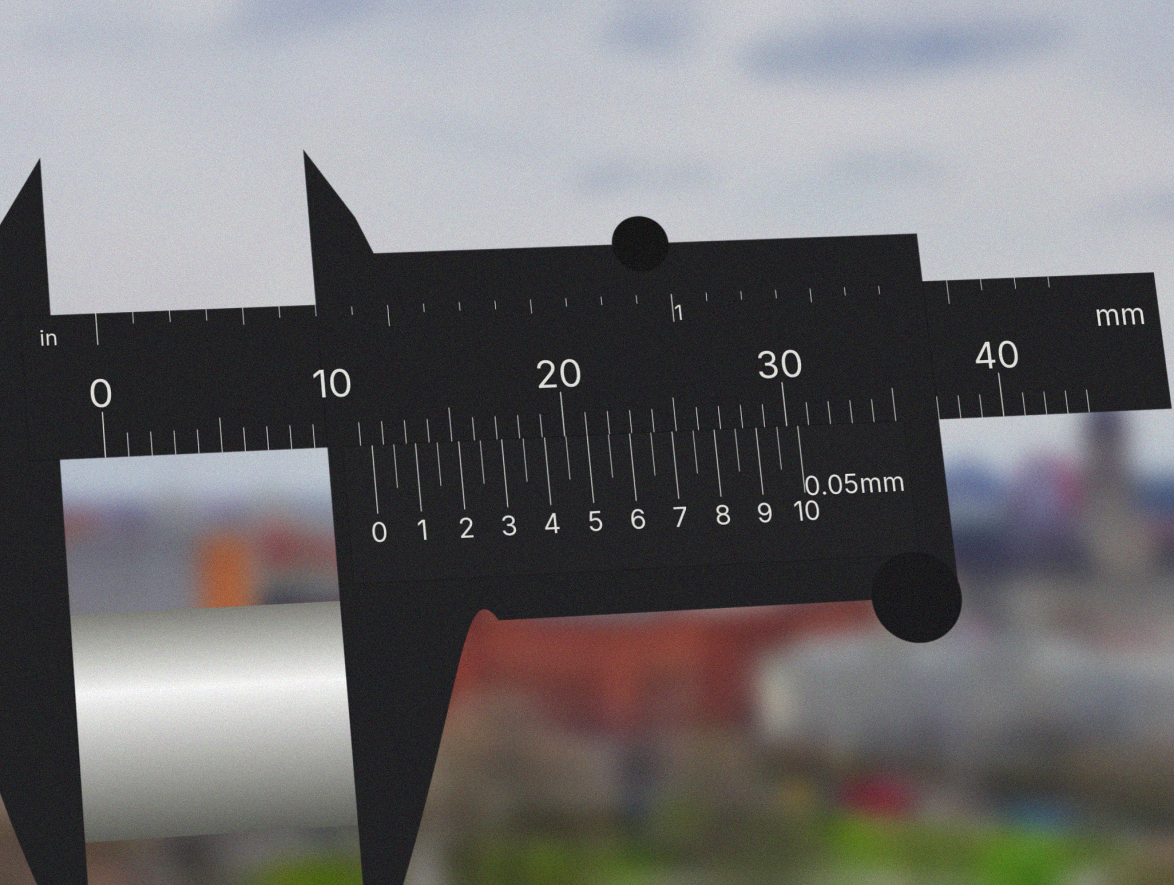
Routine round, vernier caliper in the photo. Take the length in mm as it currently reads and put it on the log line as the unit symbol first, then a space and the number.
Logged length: mm 11.50
